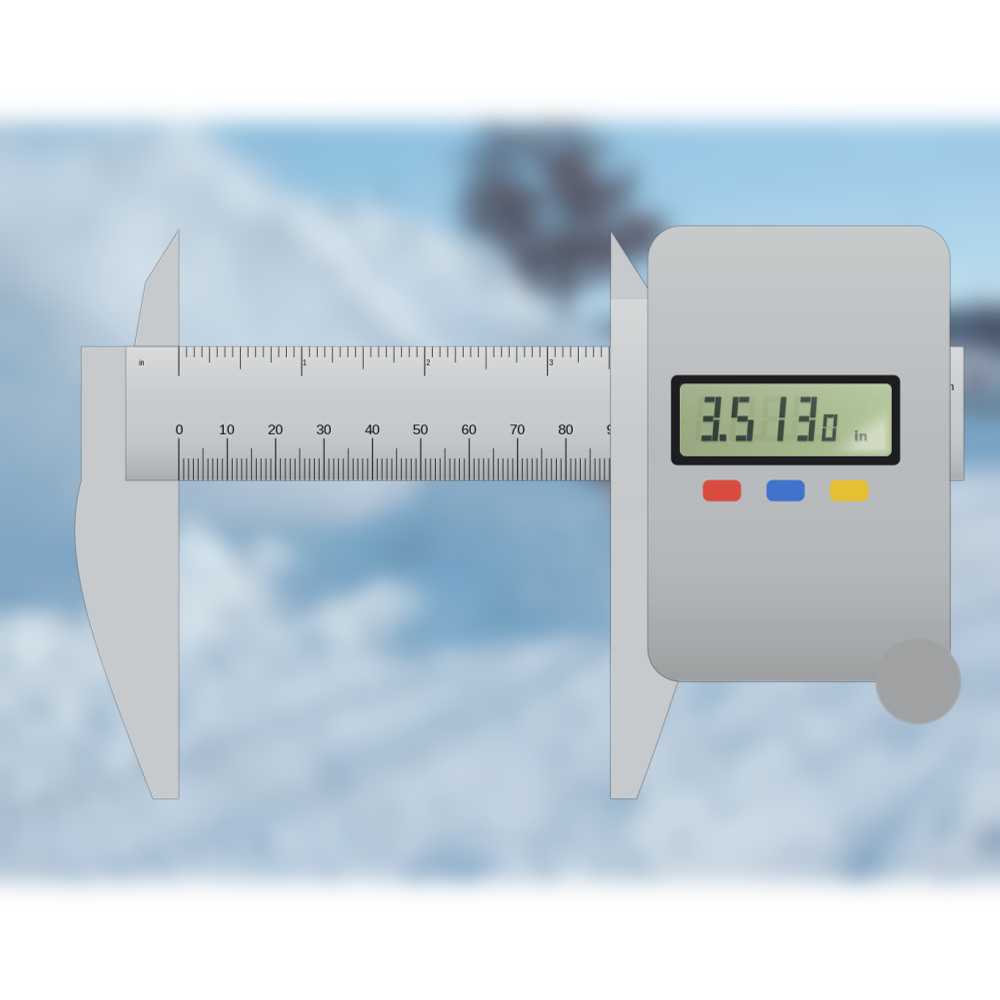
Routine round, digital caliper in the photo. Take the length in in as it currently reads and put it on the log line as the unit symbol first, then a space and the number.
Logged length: in 3.5130
